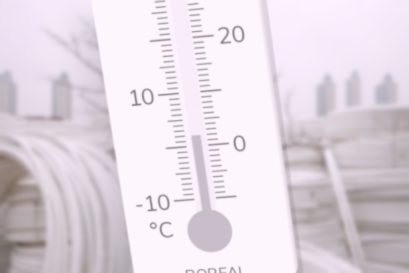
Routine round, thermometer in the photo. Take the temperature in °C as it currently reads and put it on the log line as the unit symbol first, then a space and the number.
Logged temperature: °C 2
